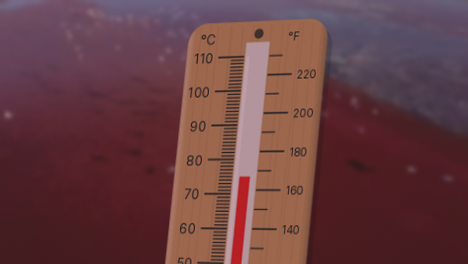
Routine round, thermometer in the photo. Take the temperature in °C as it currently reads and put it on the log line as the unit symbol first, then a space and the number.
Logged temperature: °C 75
